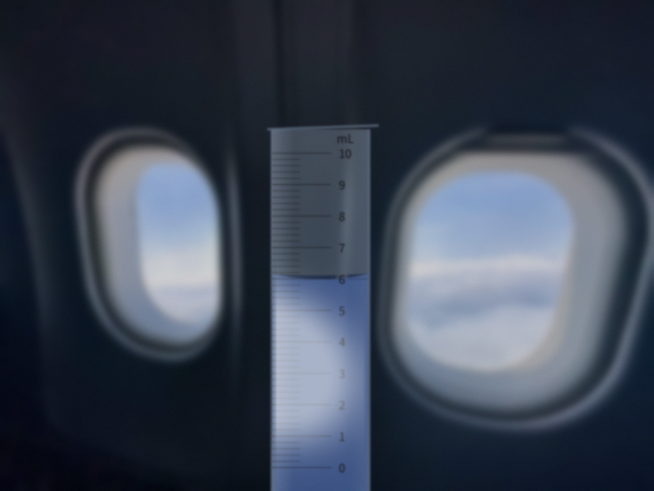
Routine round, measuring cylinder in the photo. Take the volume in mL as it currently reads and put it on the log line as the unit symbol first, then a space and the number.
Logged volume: mL 6
